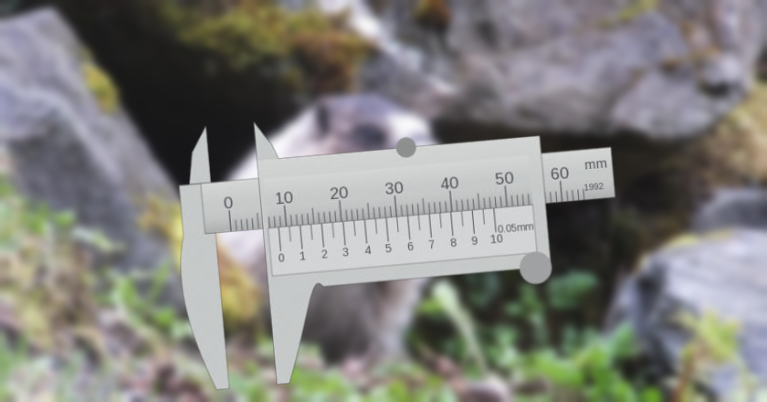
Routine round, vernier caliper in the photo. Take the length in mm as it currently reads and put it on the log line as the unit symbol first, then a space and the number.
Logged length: mm 8.6
